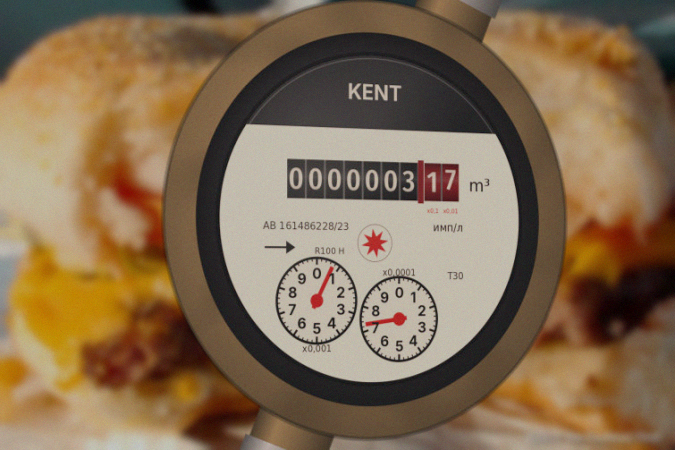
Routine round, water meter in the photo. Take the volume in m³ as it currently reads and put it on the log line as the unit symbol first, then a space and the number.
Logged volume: m³ 3.1707
